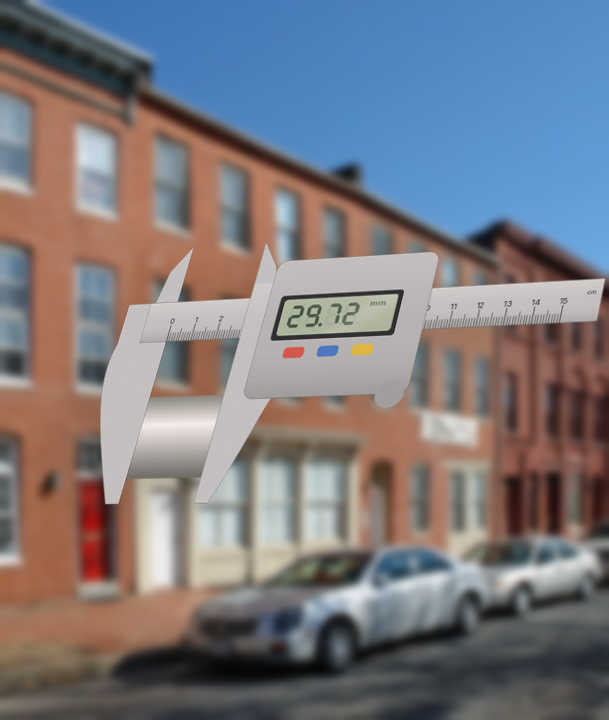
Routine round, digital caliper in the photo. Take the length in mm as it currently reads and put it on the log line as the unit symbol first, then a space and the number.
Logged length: mm 29.72
